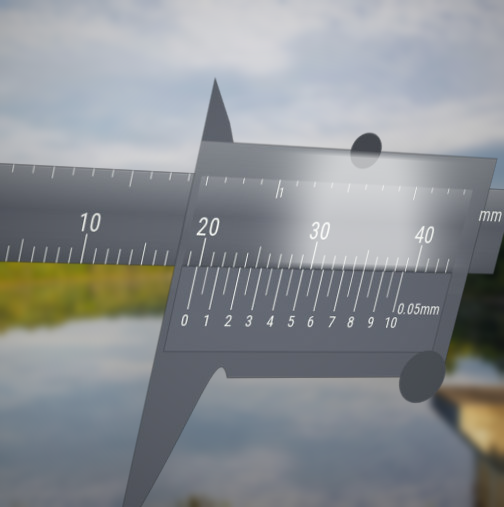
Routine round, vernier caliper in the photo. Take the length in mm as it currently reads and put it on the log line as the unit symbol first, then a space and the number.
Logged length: mm 19.8
